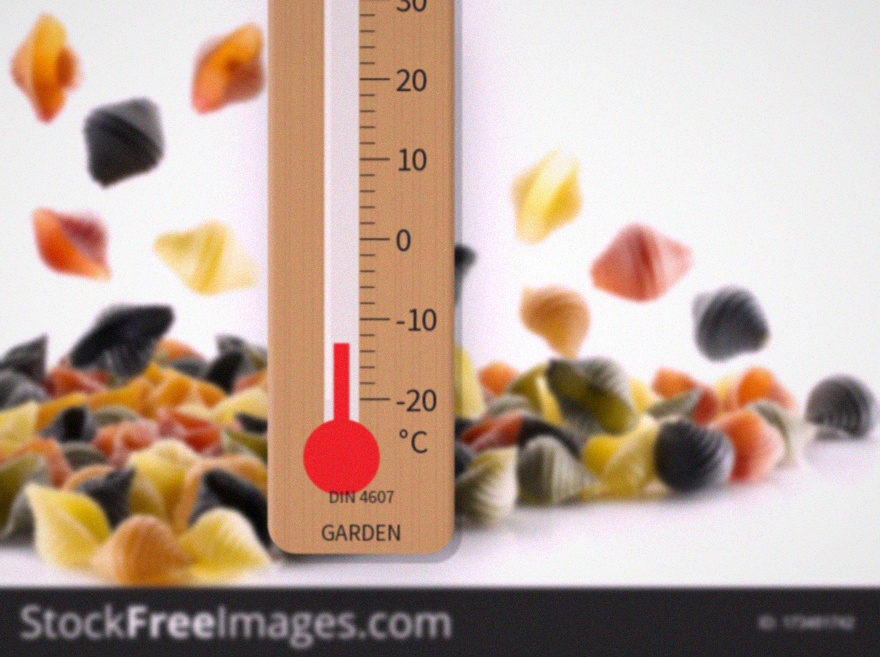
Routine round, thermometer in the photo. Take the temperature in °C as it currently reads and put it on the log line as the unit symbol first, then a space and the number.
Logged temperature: °C -13
